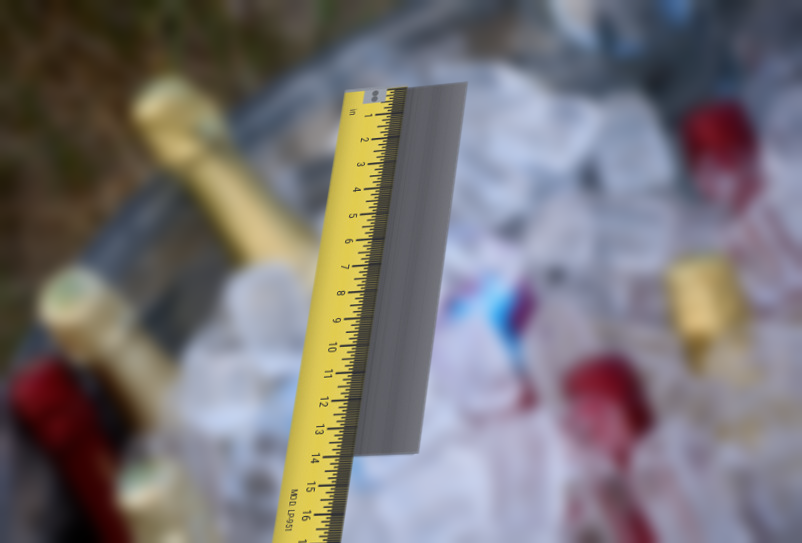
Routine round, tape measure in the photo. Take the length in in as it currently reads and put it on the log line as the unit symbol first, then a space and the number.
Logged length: in 14
